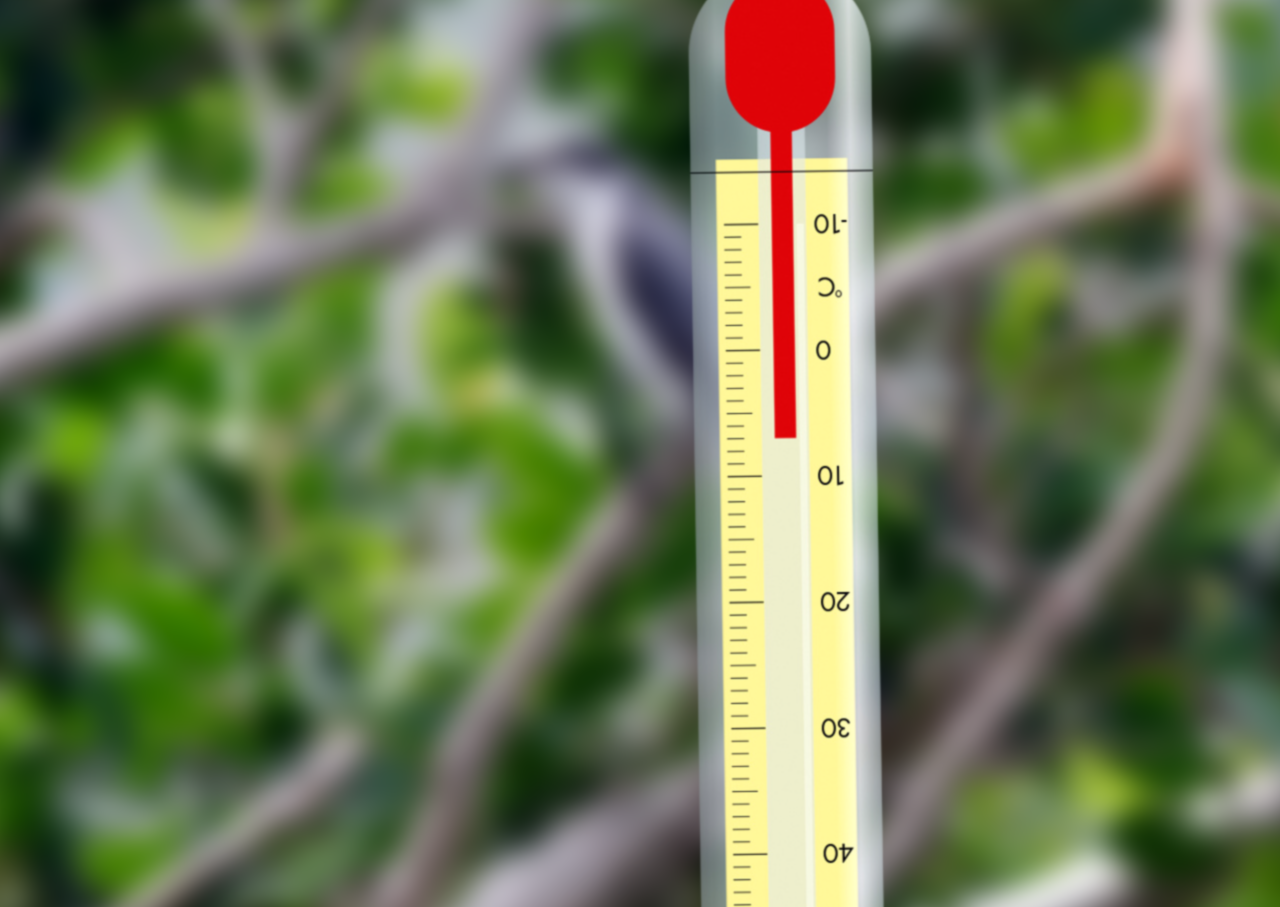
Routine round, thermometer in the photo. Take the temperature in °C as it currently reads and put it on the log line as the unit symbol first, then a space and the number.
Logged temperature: °C 7
